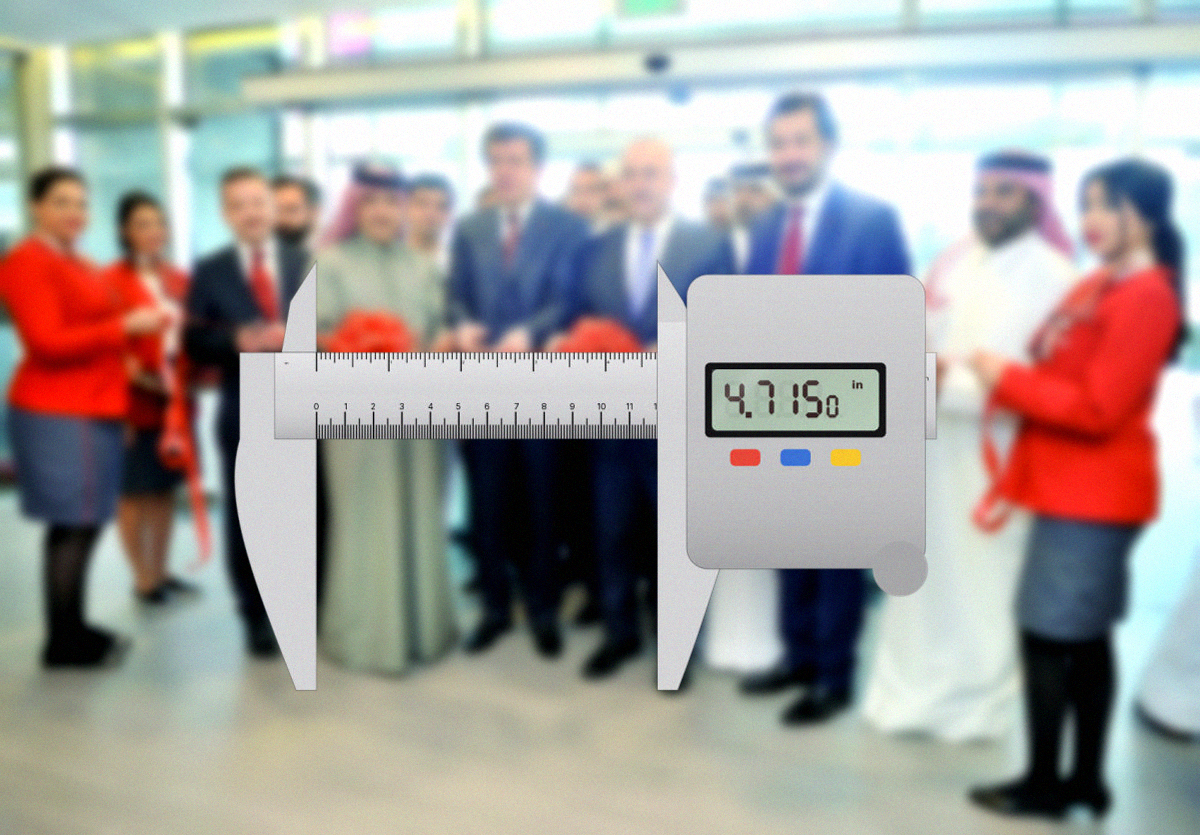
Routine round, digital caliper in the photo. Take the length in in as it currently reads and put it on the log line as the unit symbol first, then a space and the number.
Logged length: in 4.7150
